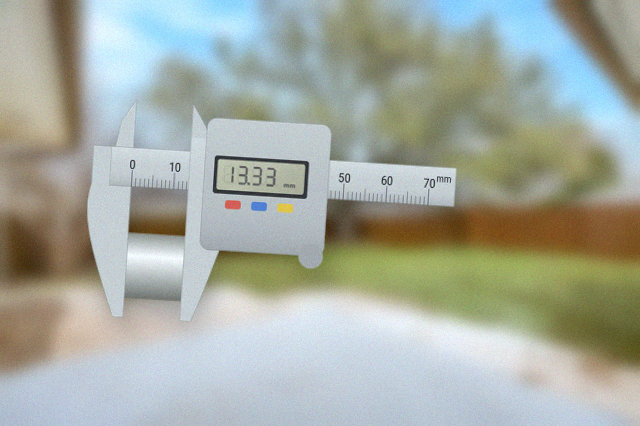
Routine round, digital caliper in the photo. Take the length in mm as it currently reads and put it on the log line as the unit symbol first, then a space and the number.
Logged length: mm 13.33
